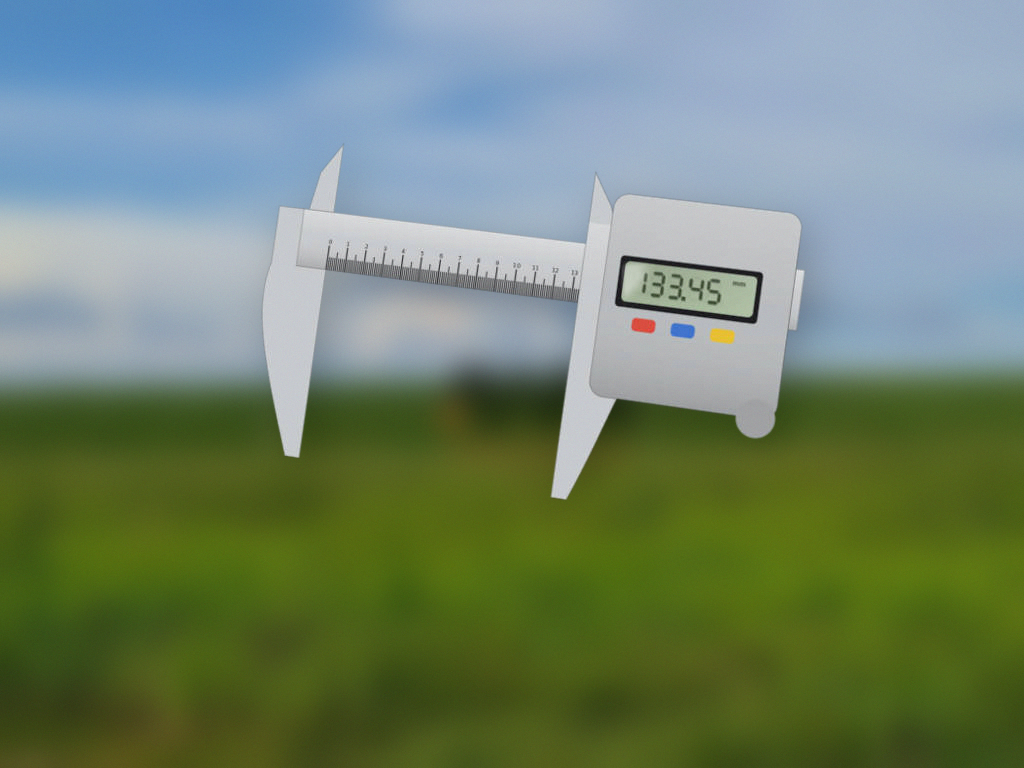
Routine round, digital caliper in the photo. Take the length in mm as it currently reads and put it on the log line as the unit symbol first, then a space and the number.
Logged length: mm 133.45
